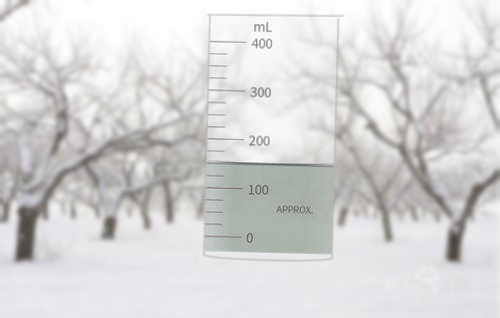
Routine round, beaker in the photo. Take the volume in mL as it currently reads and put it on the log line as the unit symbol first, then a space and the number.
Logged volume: mL 150
